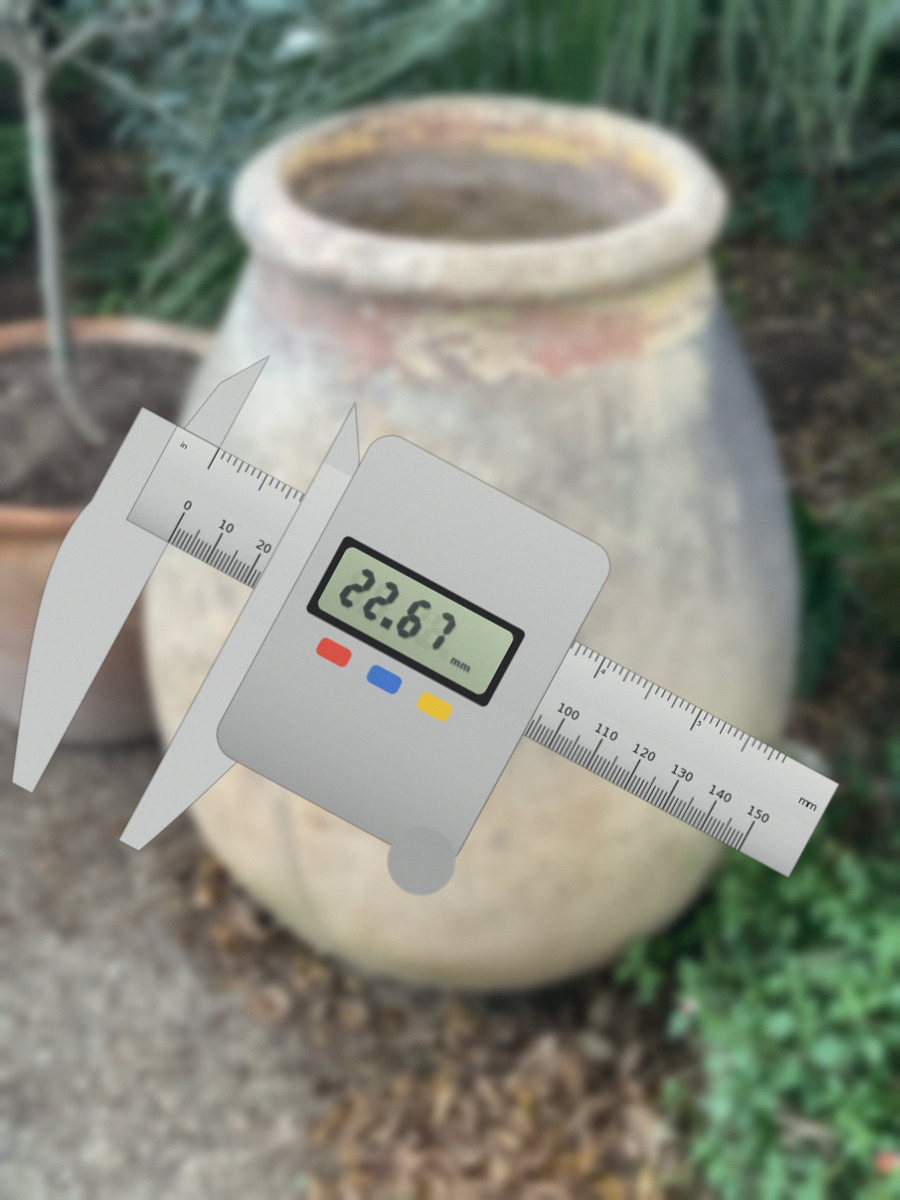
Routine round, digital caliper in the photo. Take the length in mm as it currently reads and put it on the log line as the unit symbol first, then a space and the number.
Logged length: mm 22.67
